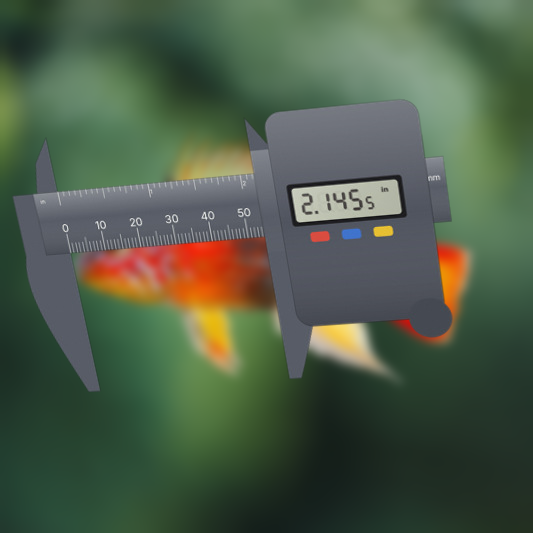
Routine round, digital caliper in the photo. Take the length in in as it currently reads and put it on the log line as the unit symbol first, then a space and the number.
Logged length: in 2.1455
